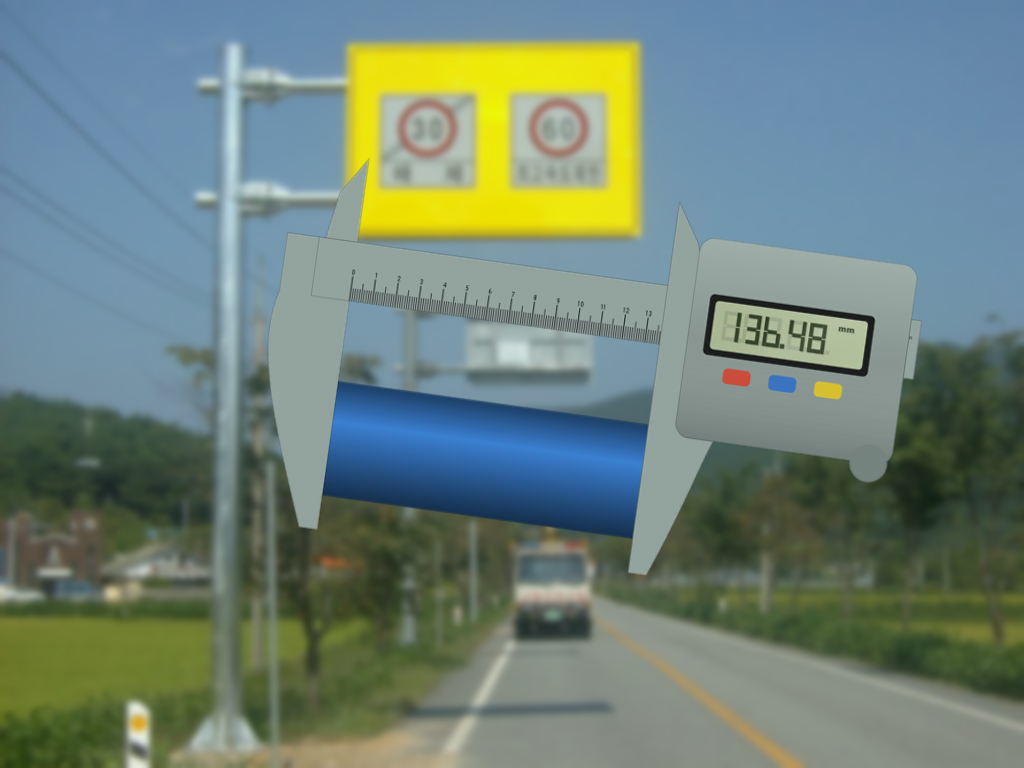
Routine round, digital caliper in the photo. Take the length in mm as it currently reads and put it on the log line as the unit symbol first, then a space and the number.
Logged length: mm 136.48
